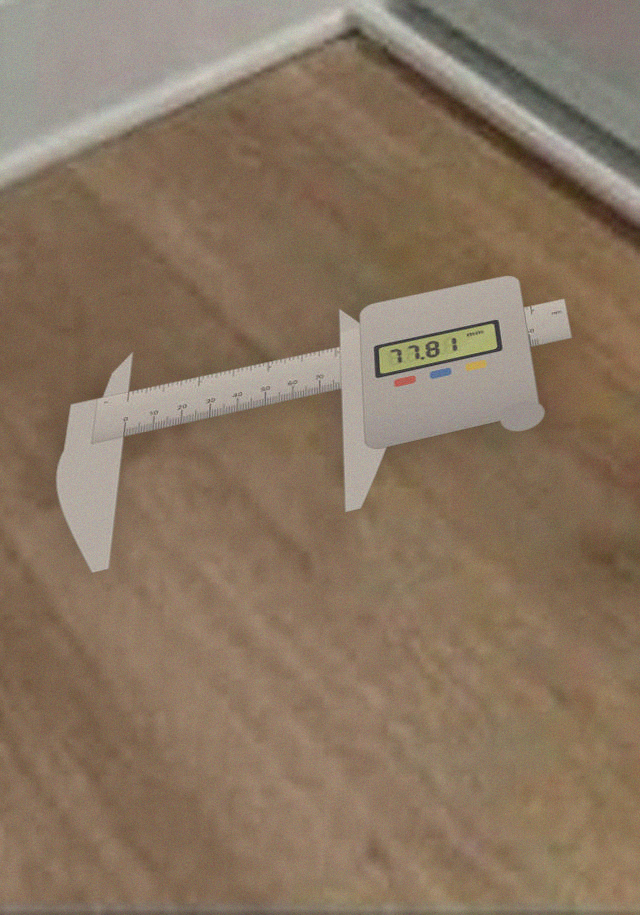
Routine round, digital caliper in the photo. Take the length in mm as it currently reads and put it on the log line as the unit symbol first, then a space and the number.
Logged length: mm 77.81
